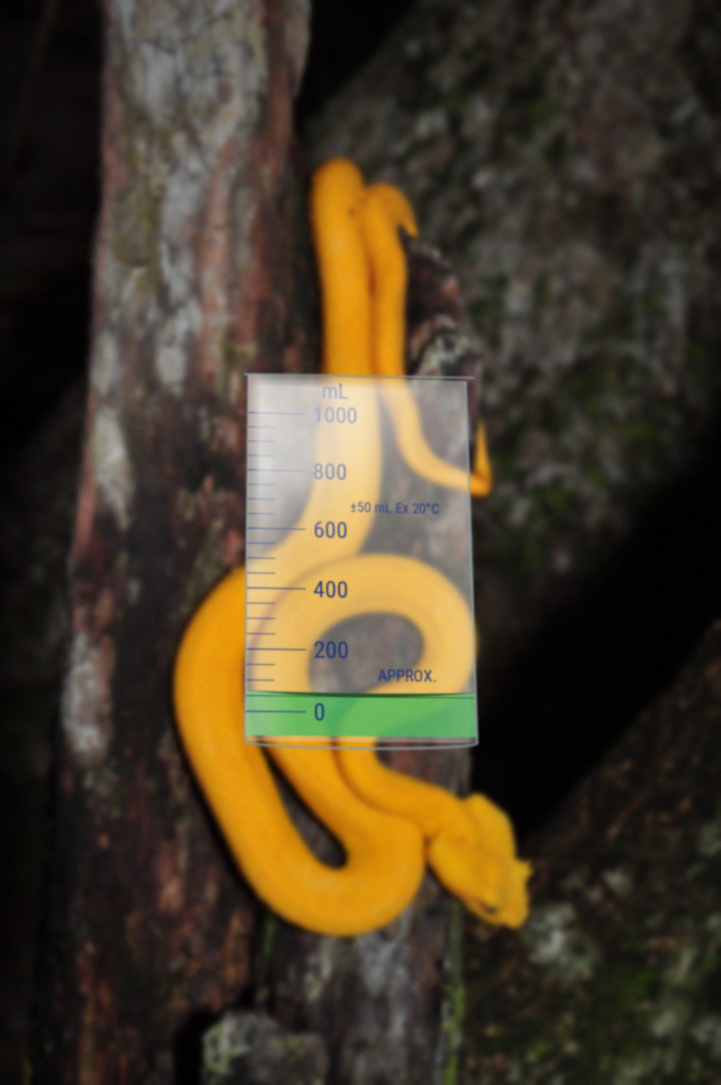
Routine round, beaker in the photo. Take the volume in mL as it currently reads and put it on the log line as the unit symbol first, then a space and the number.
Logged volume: mL 50
